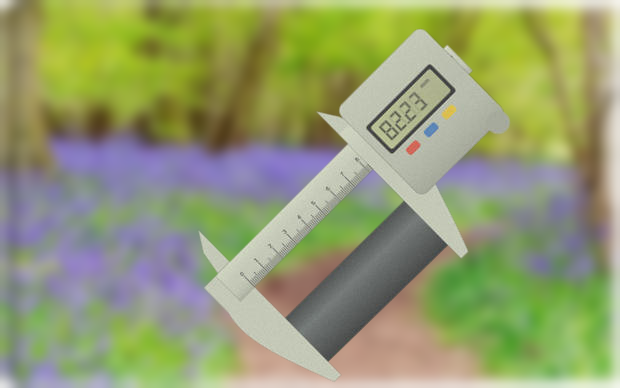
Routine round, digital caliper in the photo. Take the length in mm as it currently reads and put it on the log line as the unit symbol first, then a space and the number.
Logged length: mm 82.23
